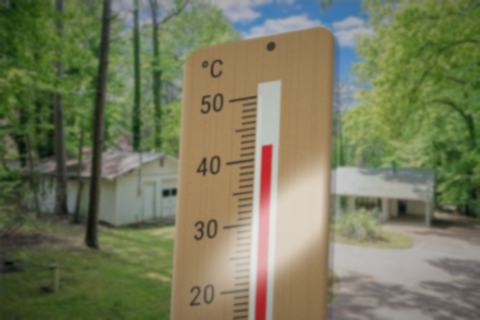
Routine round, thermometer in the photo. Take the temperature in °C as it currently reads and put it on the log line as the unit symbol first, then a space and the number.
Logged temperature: °C 42
